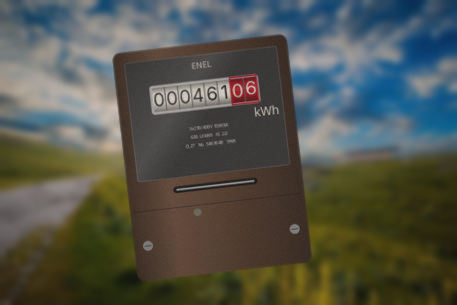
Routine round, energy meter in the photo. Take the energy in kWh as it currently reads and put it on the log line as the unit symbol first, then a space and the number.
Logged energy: kWh 461.06
